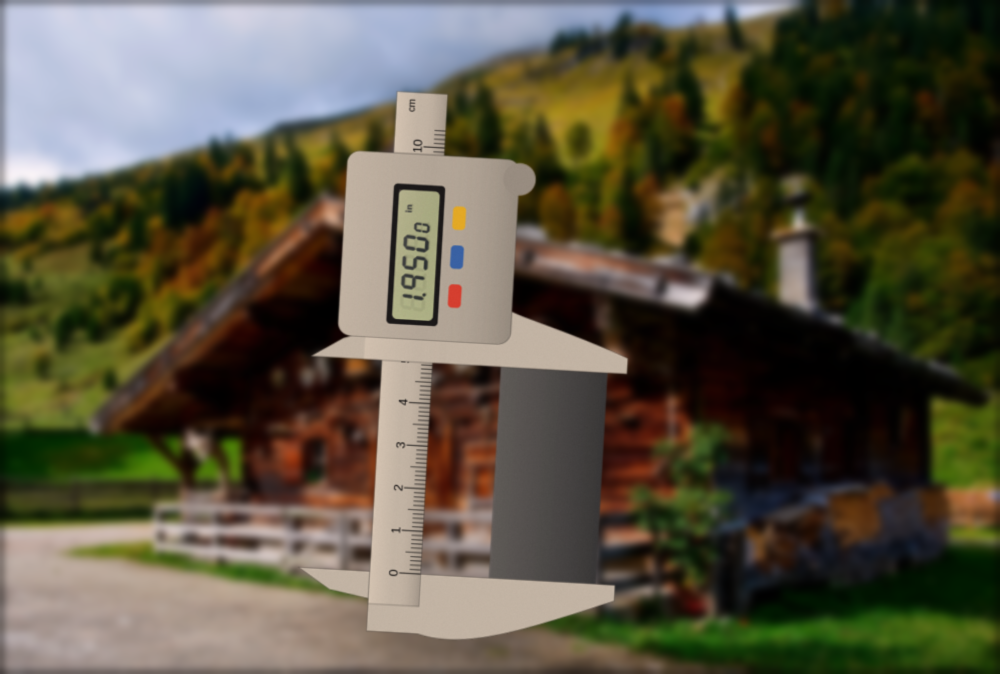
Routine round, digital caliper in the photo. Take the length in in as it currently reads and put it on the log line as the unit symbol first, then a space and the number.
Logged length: in 1.9500
